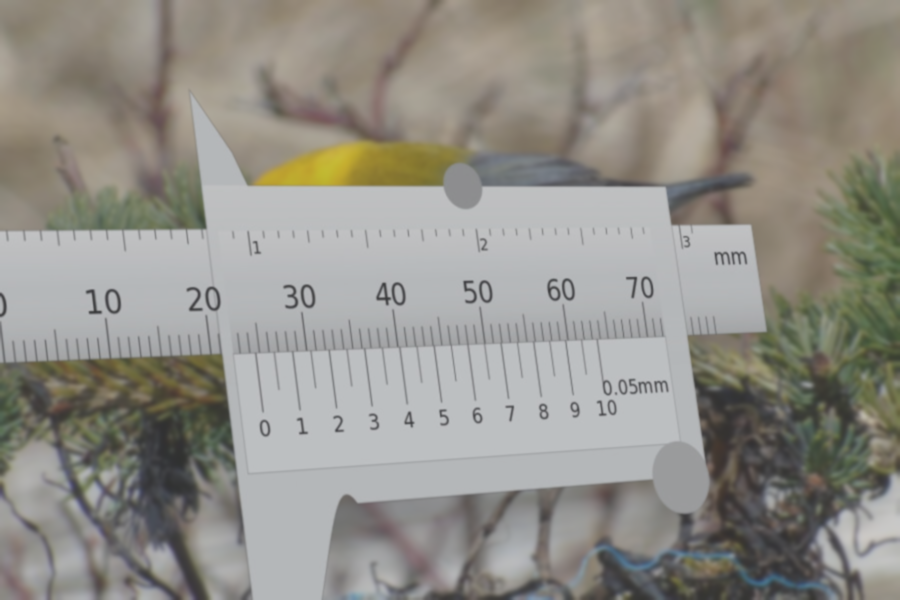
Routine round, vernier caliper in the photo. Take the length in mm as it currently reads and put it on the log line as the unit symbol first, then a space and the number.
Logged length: mm 24.6
